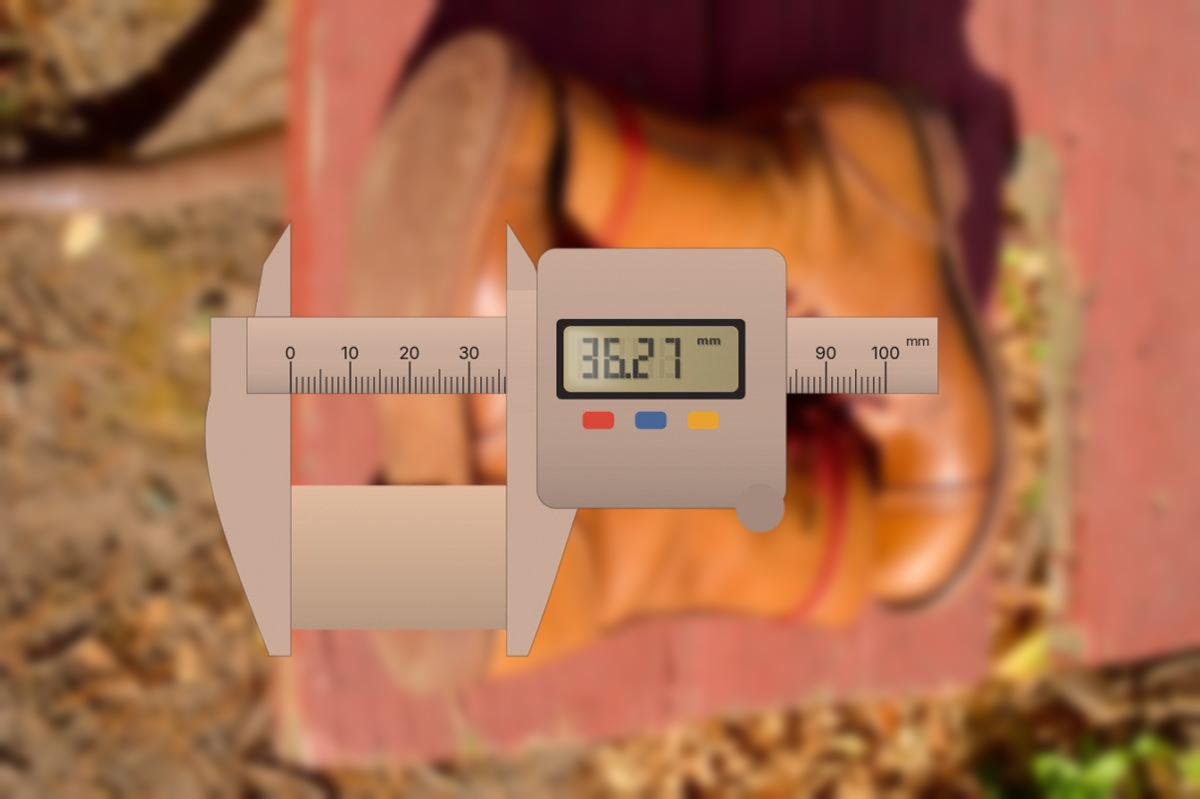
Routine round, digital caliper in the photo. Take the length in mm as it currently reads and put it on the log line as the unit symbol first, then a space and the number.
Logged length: mm 36.27
